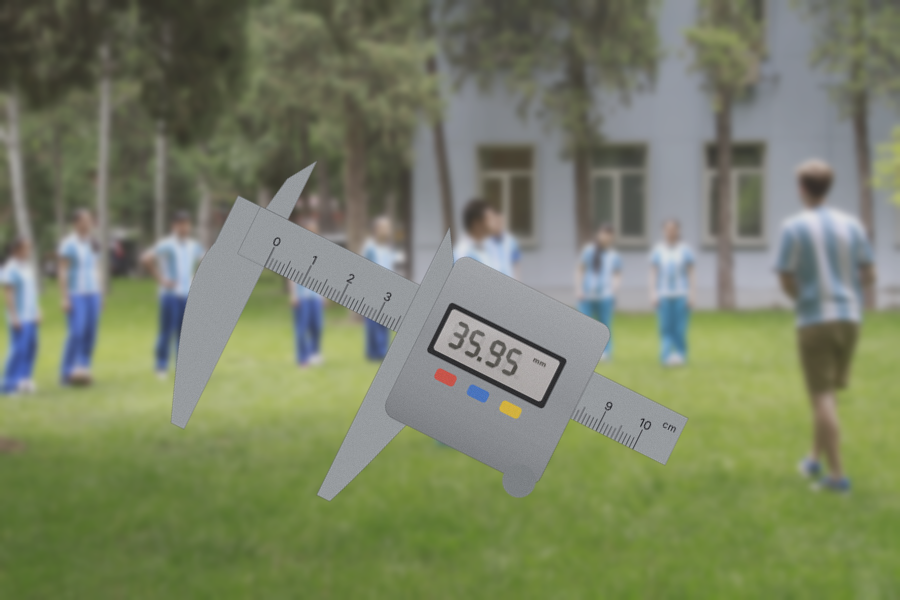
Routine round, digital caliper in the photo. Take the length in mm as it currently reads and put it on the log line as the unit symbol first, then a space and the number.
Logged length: mm 35.95
